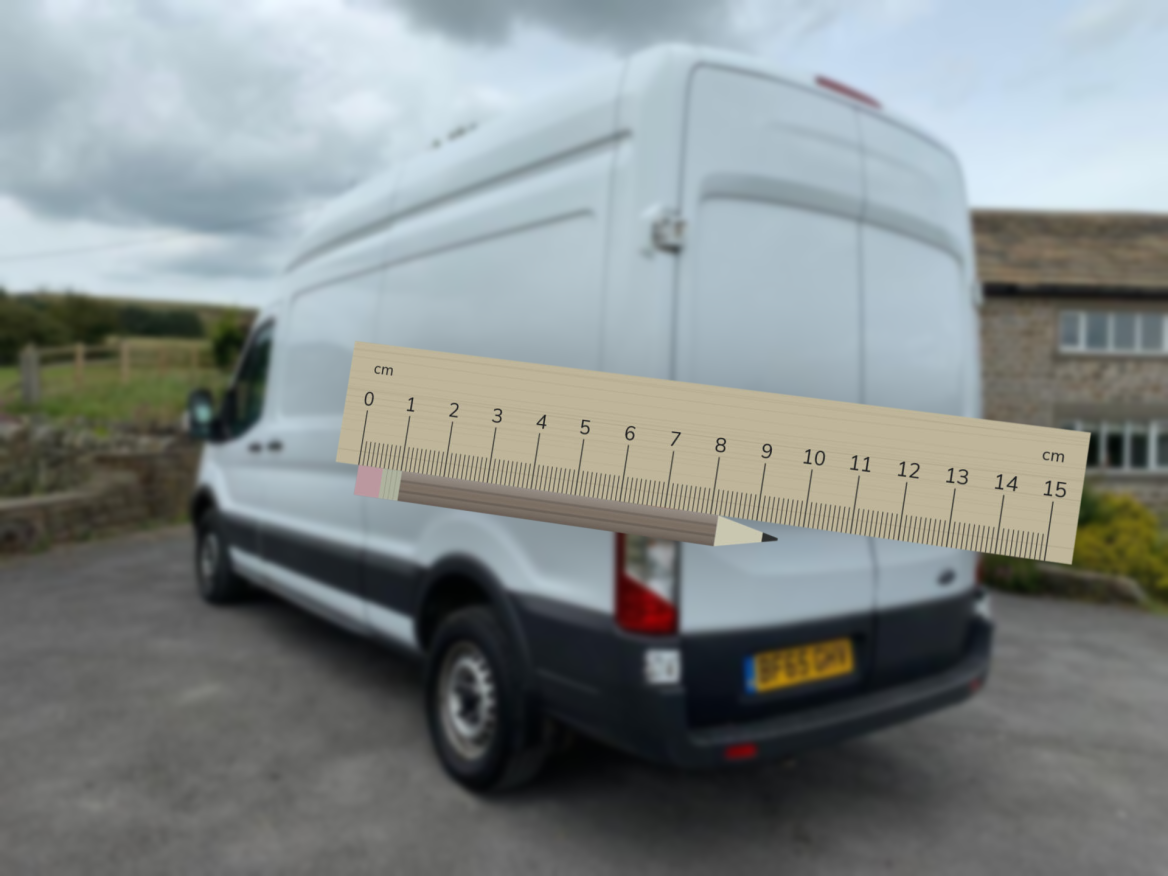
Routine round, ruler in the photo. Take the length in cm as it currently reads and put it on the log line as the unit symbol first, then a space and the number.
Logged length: cm 9.5
